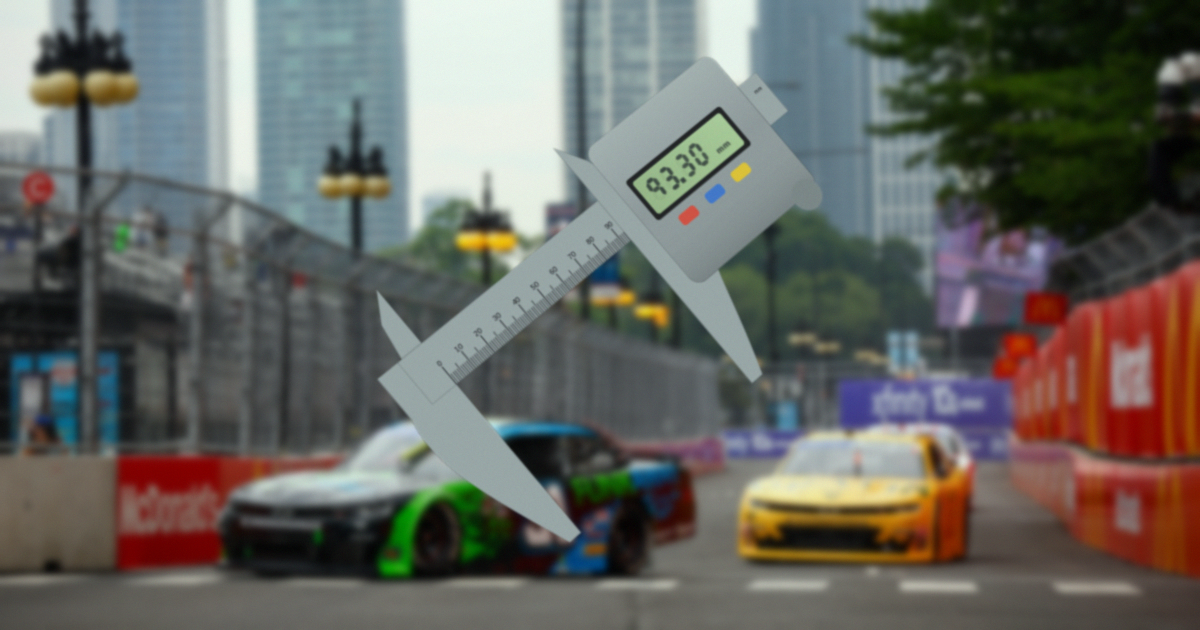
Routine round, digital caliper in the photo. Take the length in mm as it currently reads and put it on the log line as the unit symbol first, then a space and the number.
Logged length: mm 93.30
